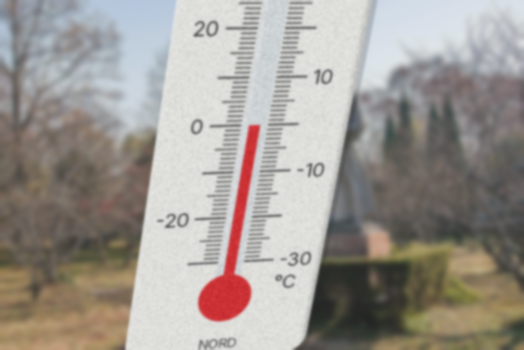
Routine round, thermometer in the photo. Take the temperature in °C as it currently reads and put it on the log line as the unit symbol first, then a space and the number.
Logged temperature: °C 0
